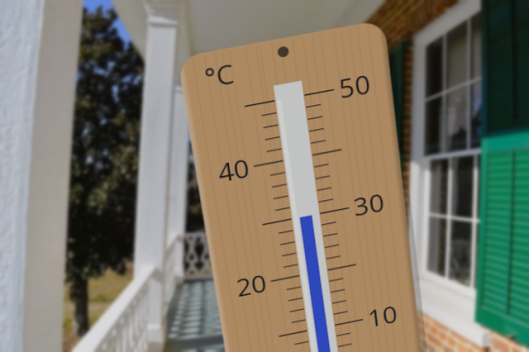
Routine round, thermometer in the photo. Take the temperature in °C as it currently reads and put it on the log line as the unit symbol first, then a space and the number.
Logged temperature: °C 30
